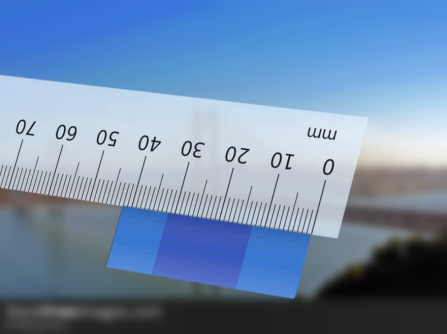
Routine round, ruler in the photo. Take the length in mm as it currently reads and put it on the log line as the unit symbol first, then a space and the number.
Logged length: mm 42
